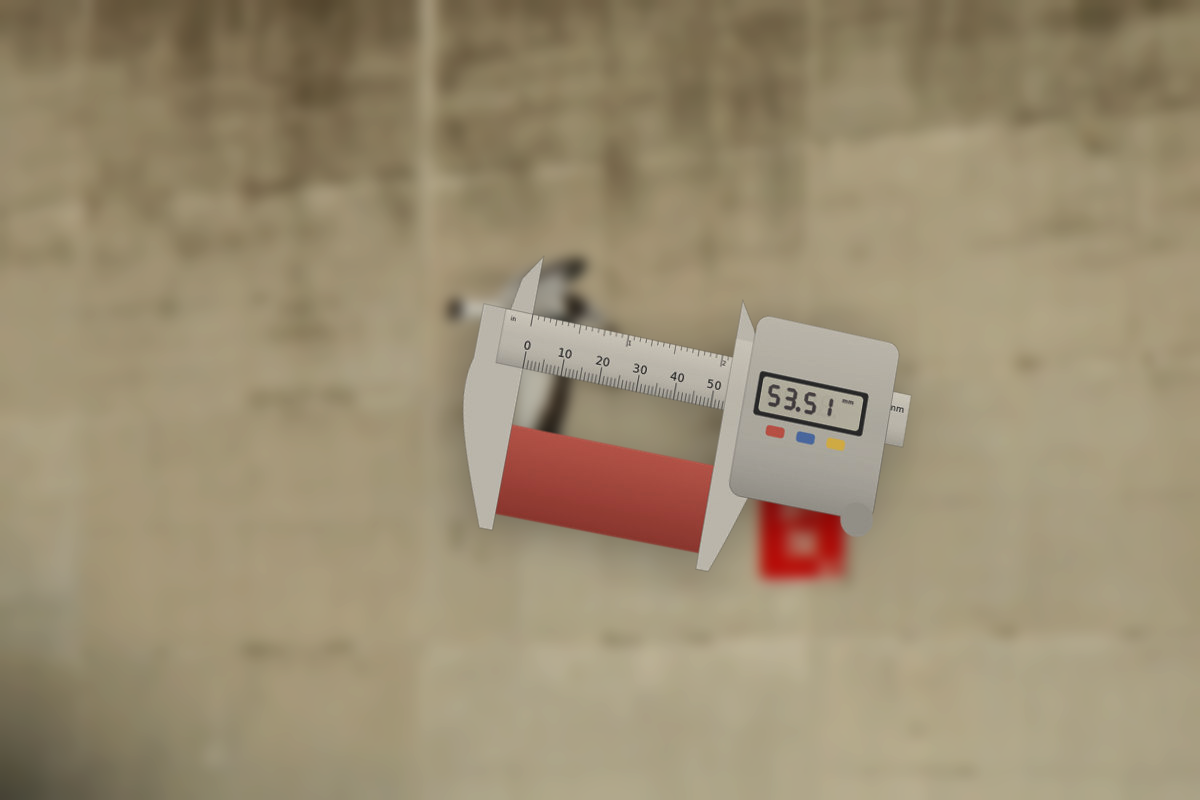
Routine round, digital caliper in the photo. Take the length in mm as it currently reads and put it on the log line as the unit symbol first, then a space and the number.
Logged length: mm 53.51
